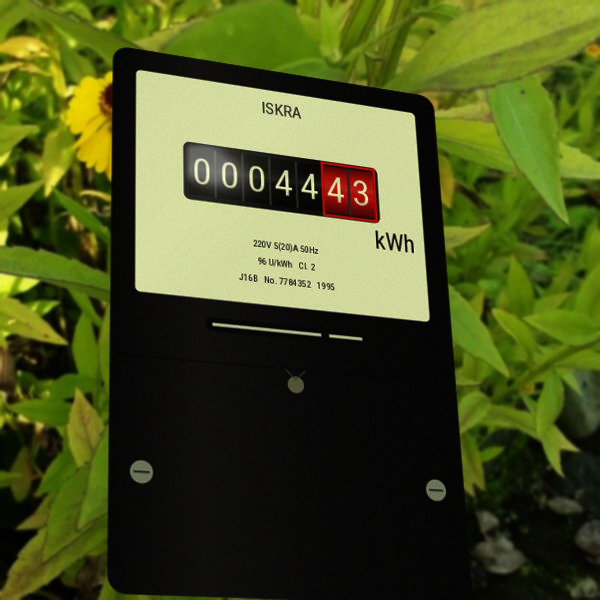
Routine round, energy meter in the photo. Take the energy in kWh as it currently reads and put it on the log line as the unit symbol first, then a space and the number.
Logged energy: kWh 44.43
